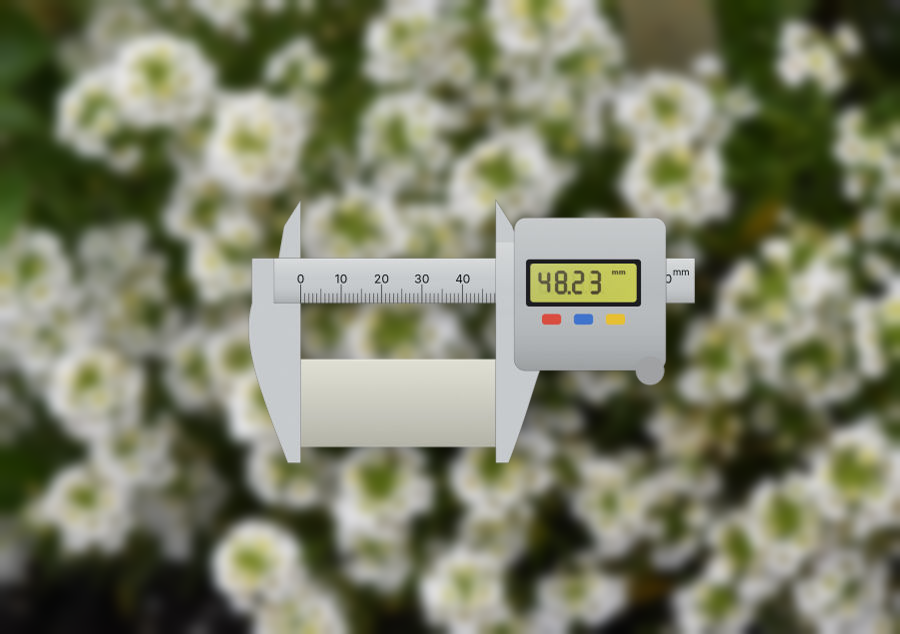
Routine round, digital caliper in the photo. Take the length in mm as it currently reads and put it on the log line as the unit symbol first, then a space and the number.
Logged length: mm 48.23
